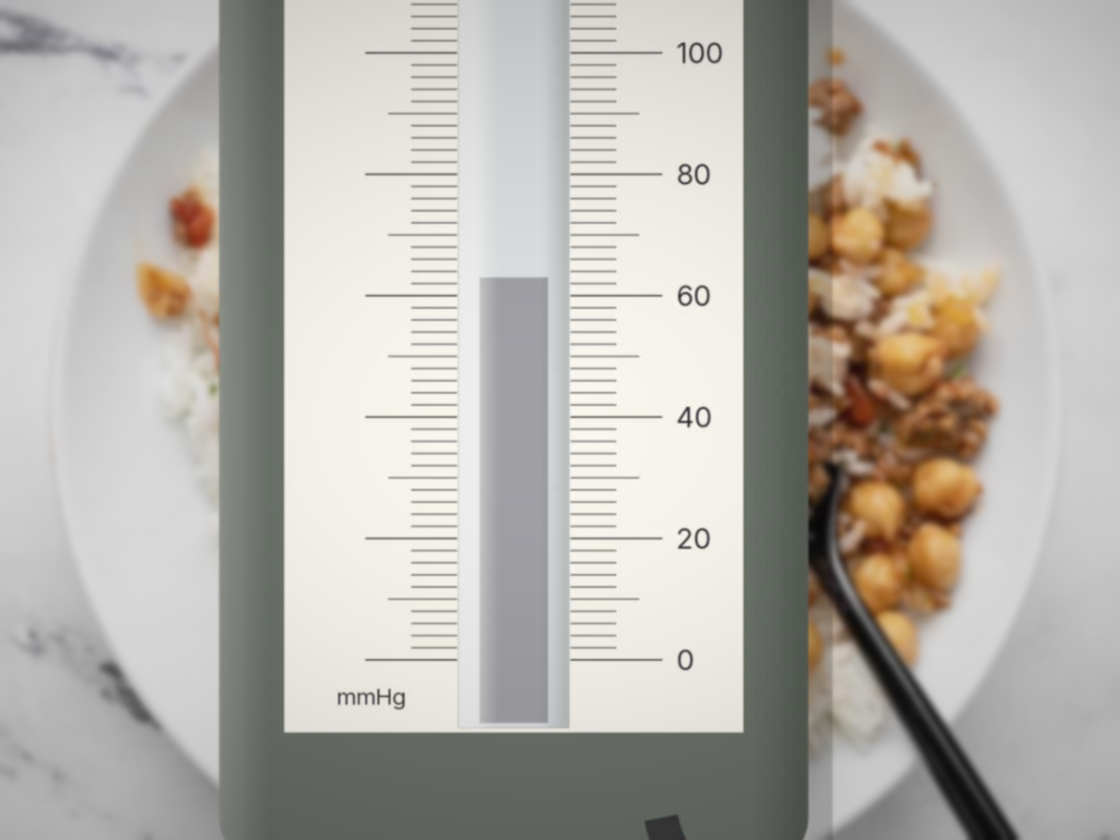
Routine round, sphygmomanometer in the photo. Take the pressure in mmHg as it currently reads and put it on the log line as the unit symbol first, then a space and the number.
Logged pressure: mmHg 63
